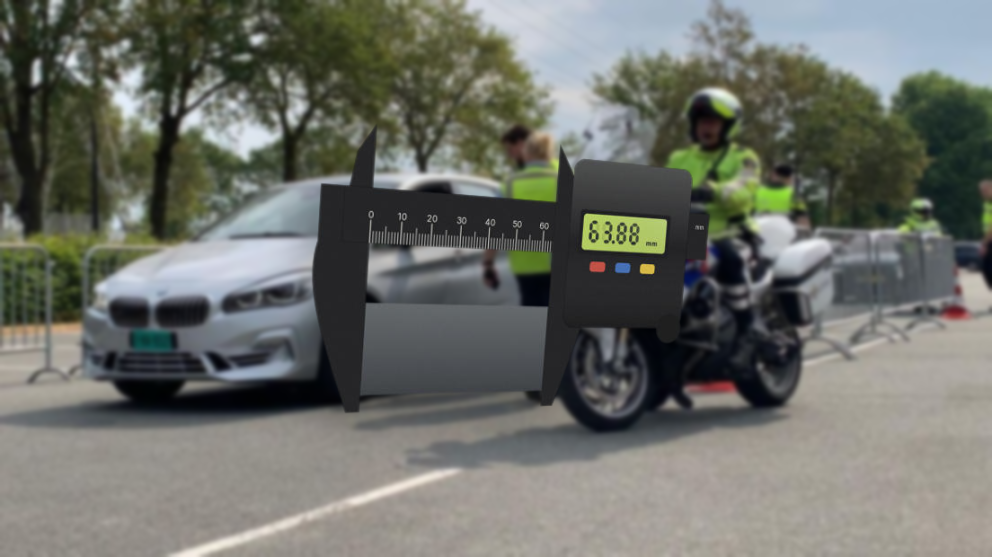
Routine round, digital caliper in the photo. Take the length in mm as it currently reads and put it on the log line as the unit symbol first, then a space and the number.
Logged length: mm 63.88
